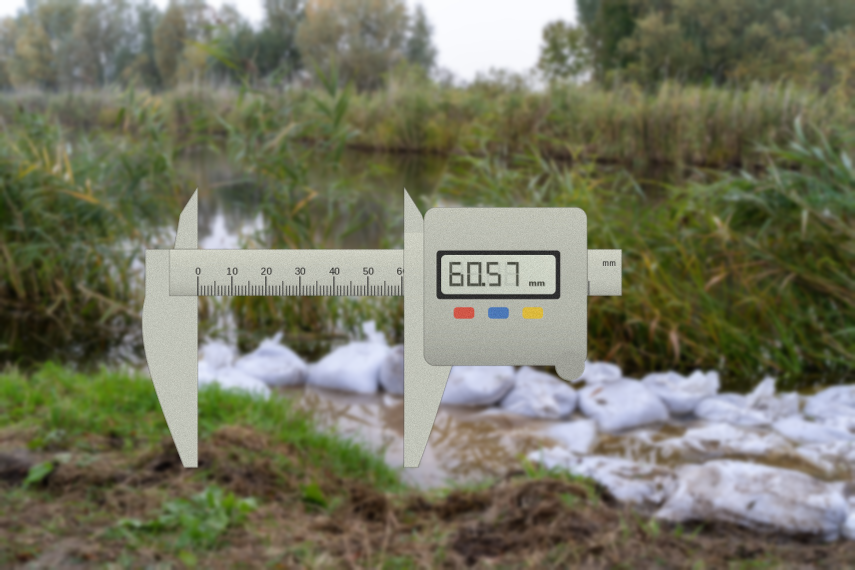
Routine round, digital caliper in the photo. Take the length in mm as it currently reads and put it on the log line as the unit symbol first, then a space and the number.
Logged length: mm 60.57
